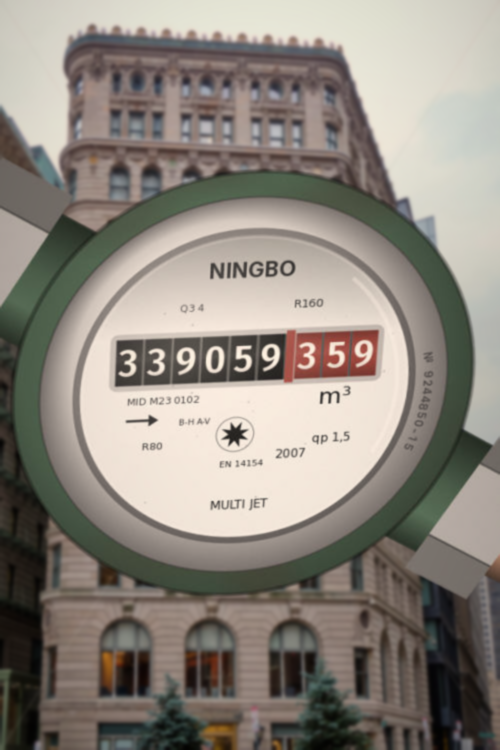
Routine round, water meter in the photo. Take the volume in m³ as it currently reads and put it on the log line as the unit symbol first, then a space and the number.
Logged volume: m³ 339059.359
